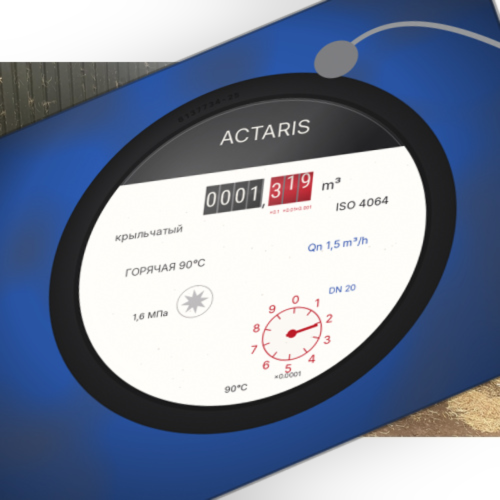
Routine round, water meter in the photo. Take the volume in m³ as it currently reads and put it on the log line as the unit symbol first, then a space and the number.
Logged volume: m³ 1.3192
